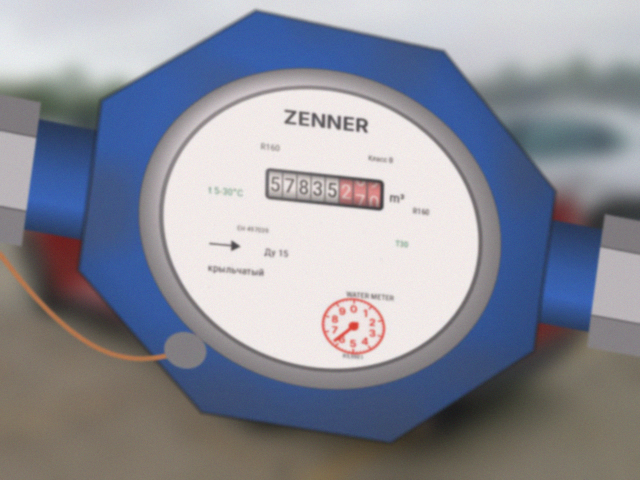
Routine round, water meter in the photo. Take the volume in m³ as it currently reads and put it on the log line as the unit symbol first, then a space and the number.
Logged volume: m³ 57835.2696
